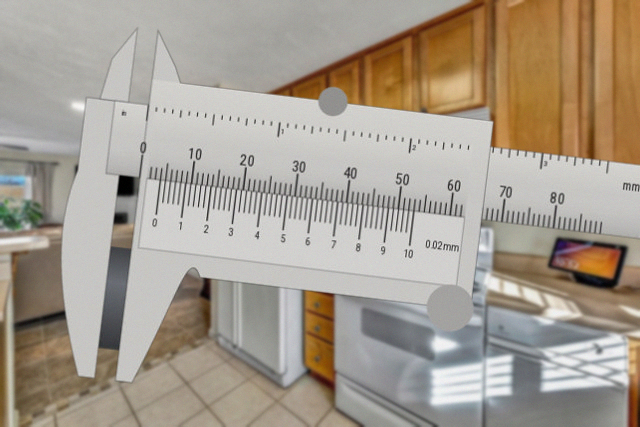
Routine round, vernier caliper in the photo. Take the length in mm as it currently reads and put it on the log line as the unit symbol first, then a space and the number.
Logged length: mm 4.0
